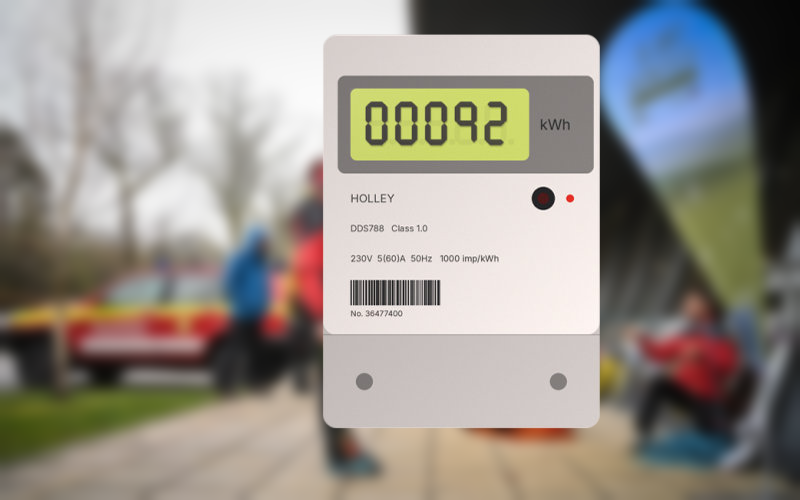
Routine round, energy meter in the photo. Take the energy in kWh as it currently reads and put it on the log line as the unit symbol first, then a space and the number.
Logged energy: kWh 92
